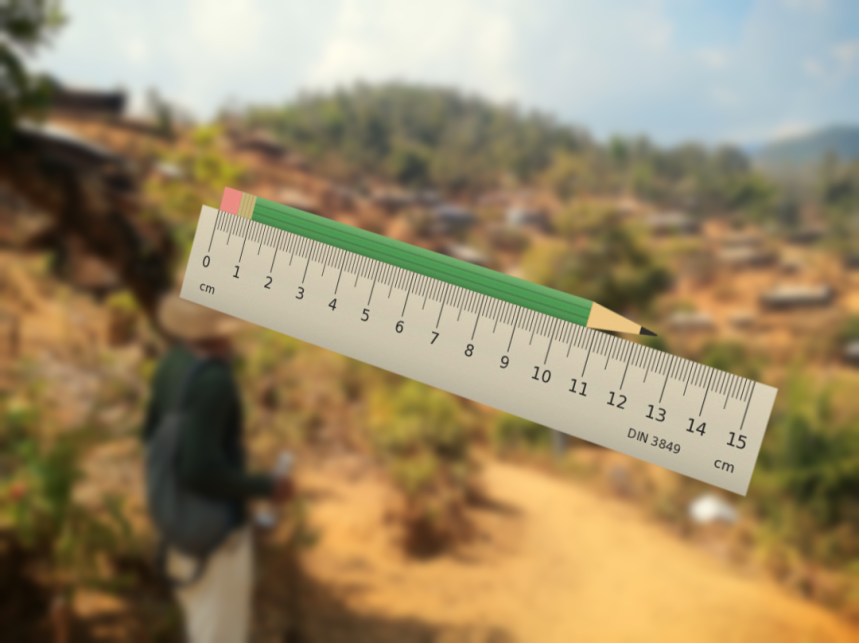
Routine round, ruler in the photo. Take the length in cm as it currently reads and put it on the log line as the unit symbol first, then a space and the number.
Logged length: cm 12.5
